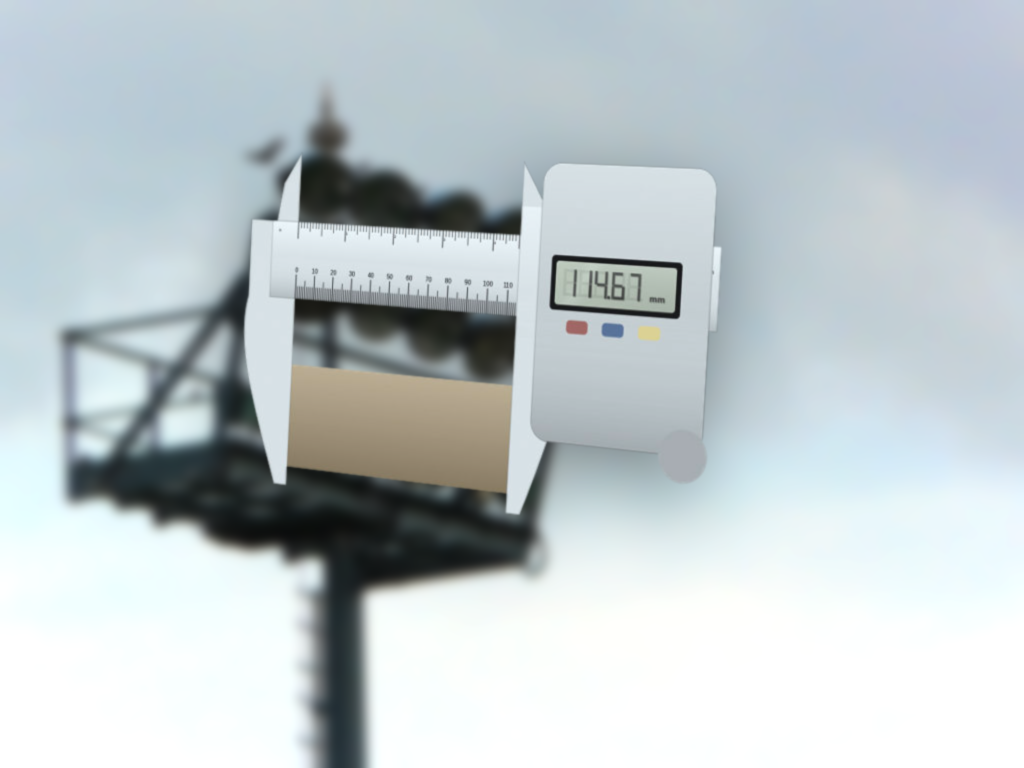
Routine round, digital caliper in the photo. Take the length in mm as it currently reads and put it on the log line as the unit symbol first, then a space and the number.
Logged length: mm 114.67
